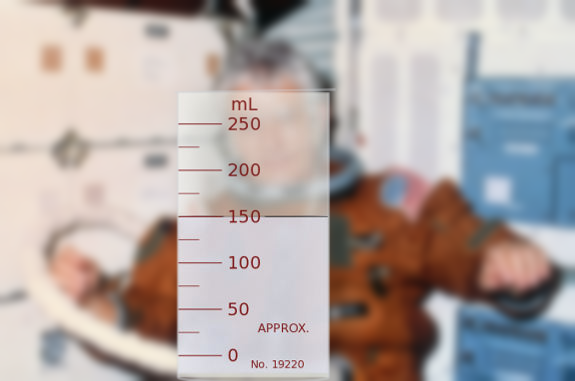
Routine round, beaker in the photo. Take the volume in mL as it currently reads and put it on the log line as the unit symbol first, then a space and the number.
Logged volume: mL 150
